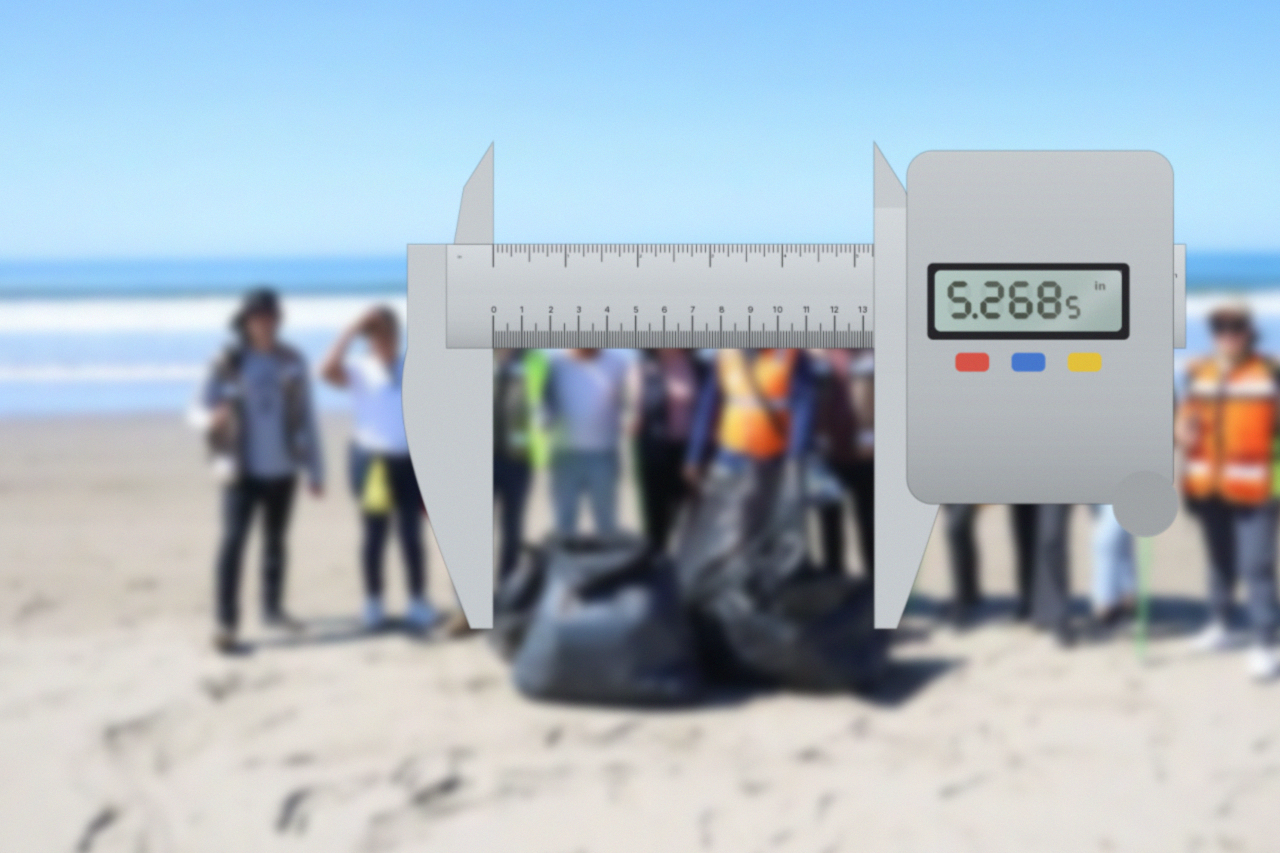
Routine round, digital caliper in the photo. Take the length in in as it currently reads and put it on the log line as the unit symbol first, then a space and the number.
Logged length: in 5.2685
